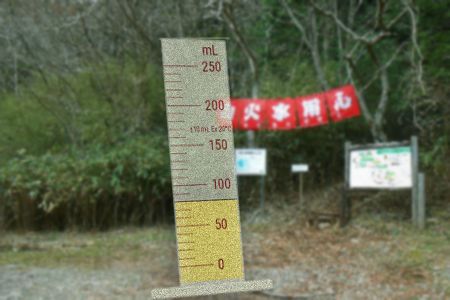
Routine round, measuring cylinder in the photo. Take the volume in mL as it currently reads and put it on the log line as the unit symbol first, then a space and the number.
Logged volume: mL 80
